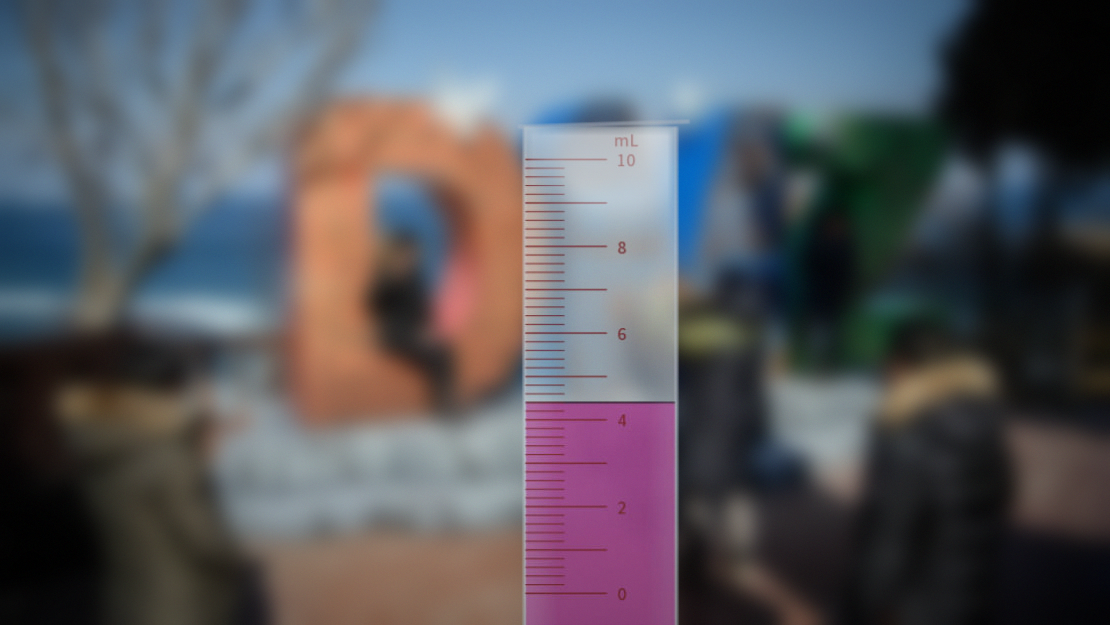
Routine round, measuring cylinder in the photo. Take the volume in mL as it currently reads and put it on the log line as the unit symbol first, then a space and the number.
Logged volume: mL 4.4
